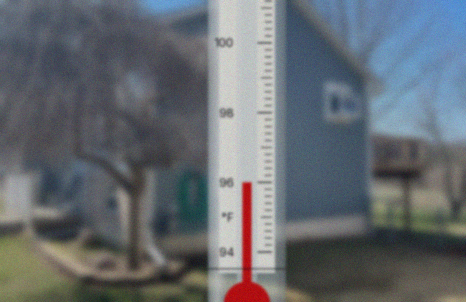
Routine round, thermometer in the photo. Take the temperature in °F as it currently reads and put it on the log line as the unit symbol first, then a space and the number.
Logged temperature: °F 96
